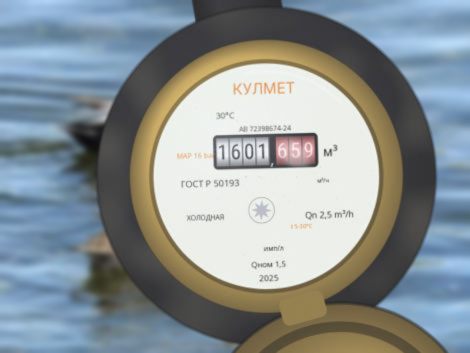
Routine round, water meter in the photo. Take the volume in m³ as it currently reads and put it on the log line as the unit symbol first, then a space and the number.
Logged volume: m³ 1601.659
